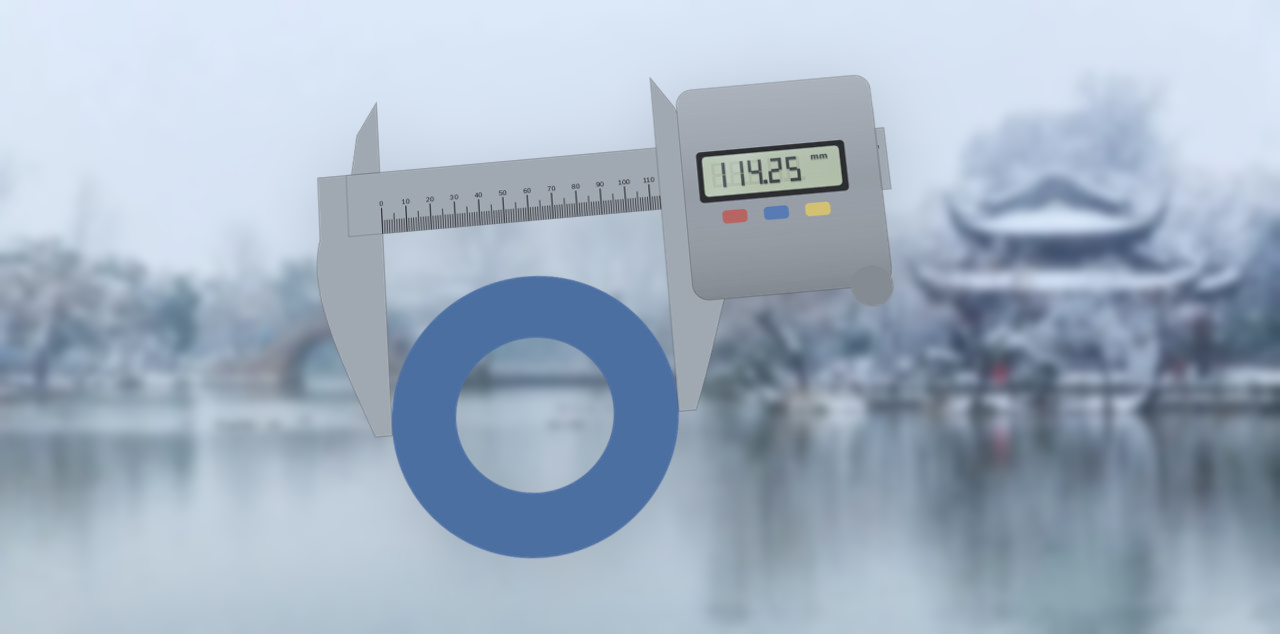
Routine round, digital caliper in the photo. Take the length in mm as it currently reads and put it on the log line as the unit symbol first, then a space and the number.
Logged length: mm 114.25
